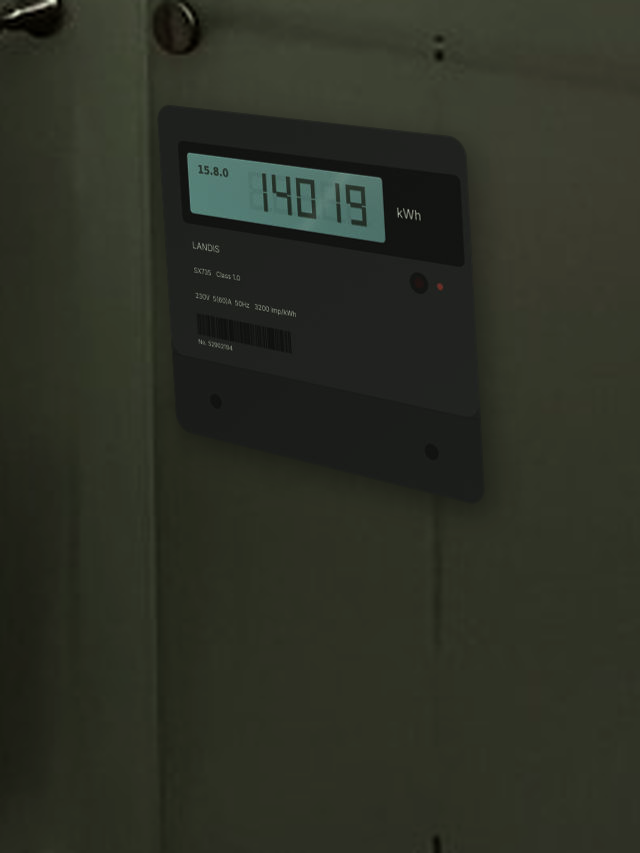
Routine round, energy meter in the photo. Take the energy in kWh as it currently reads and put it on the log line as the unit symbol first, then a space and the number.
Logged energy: kWh 14019
